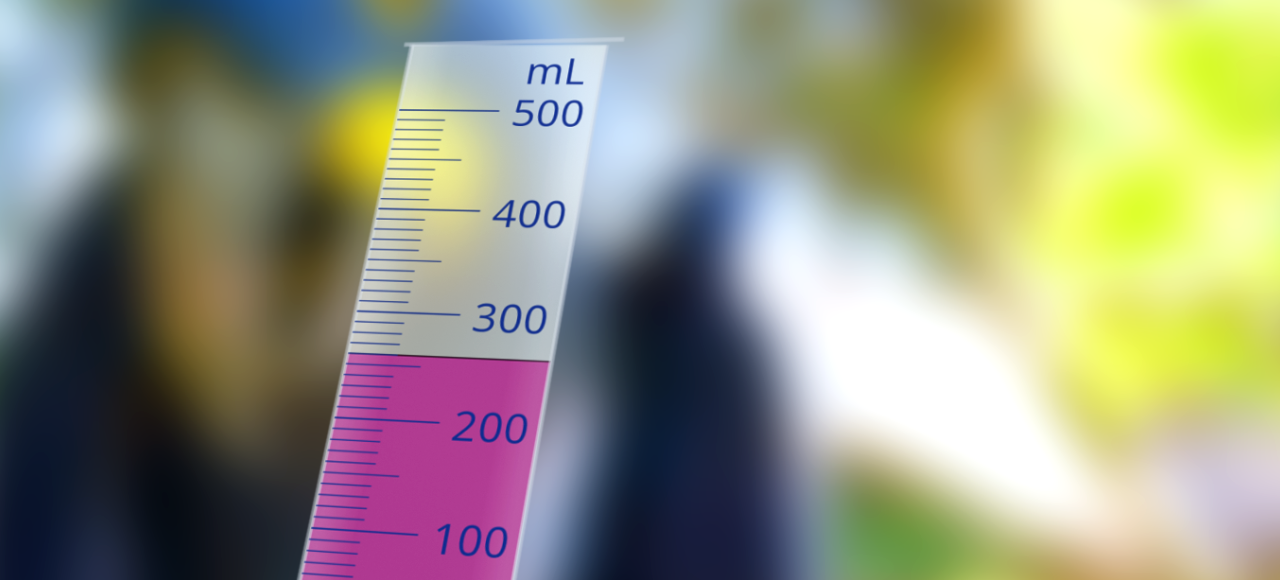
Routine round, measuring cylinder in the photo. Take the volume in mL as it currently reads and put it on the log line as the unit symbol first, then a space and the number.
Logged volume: mL 260
